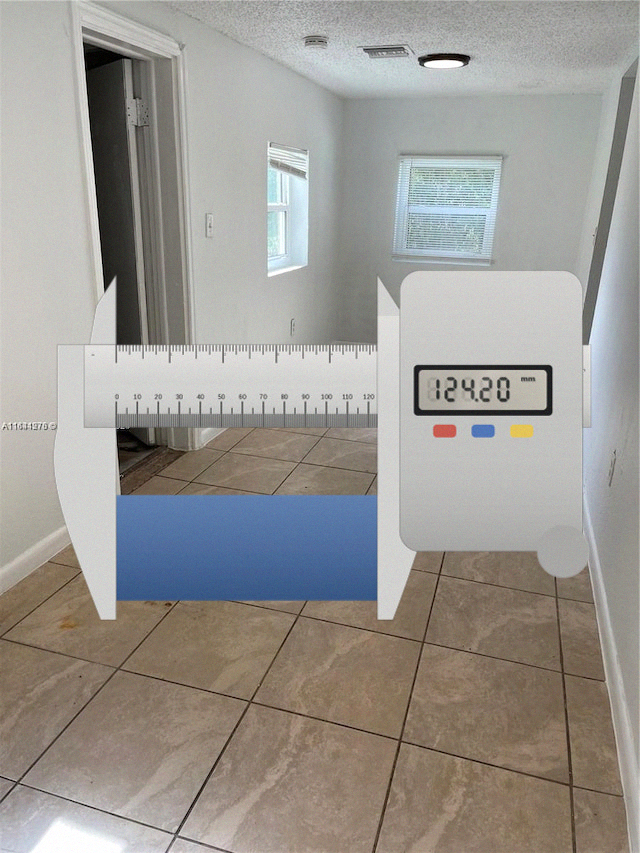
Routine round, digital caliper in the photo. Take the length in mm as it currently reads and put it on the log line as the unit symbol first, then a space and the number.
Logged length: mm 124.20
